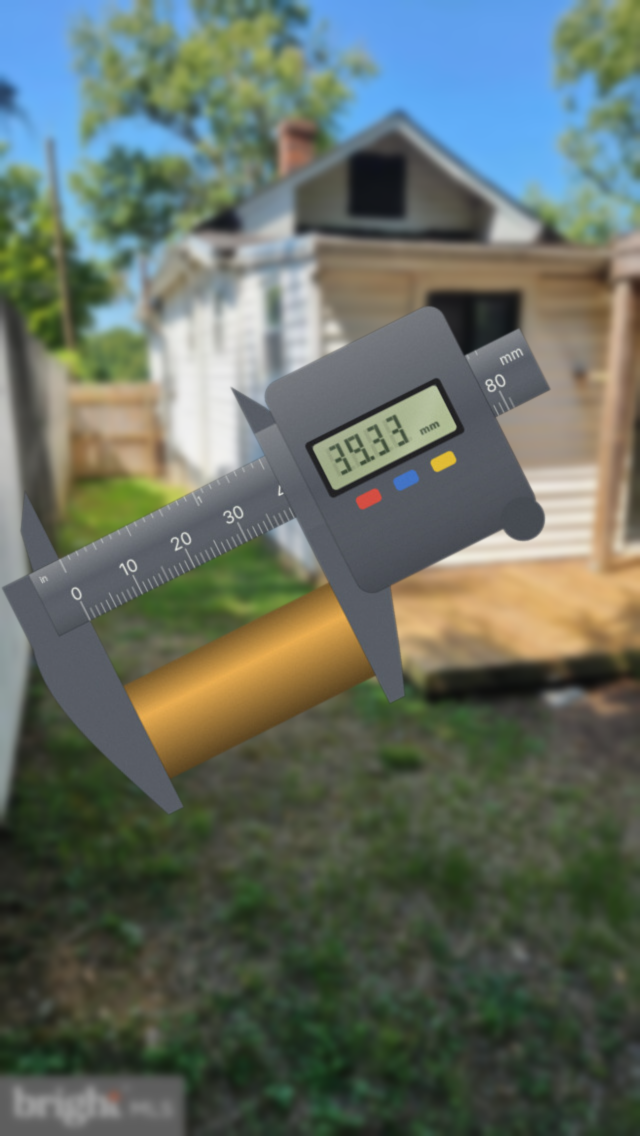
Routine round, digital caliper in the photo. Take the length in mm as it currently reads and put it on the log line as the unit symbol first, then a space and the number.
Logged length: mm 39.33
